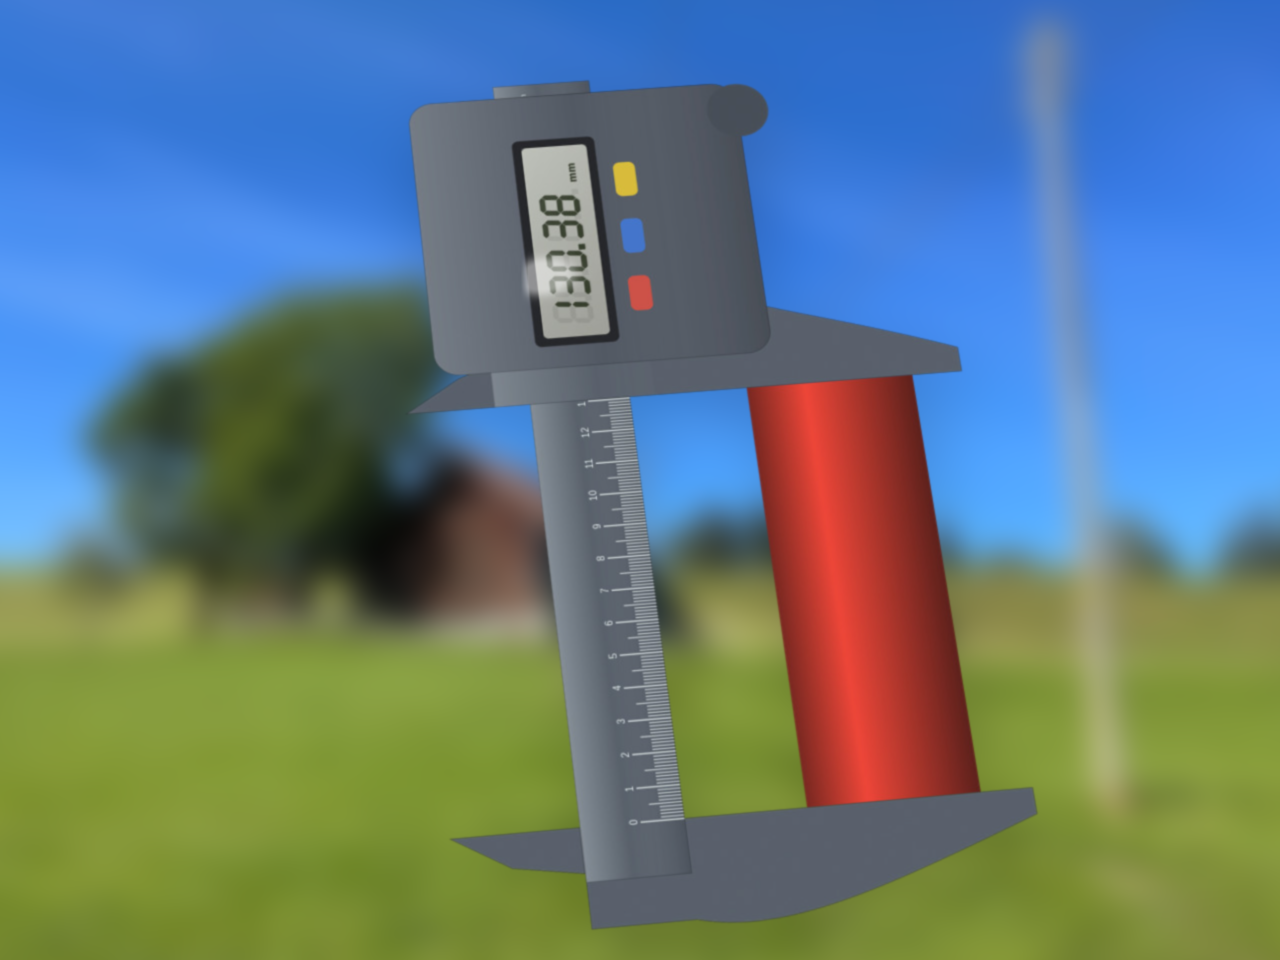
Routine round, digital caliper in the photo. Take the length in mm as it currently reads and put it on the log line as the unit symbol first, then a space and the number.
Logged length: mm 130.38
